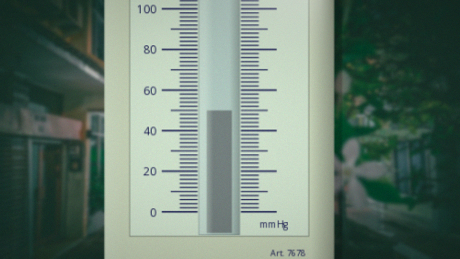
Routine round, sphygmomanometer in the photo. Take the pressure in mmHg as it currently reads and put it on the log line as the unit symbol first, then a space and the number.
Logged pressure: mmHg 50
